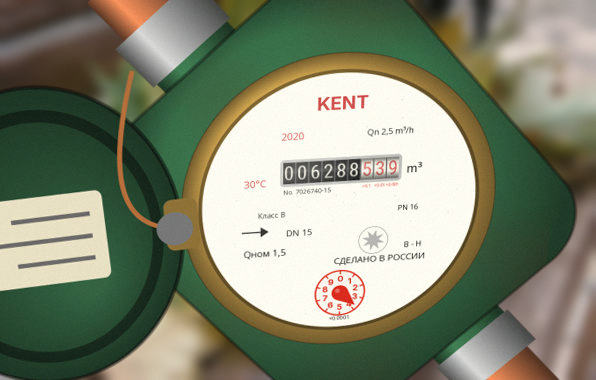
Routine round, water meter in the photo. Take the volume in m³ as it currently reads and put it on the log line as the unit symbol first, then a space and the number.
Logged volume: m³ 6288.5393
